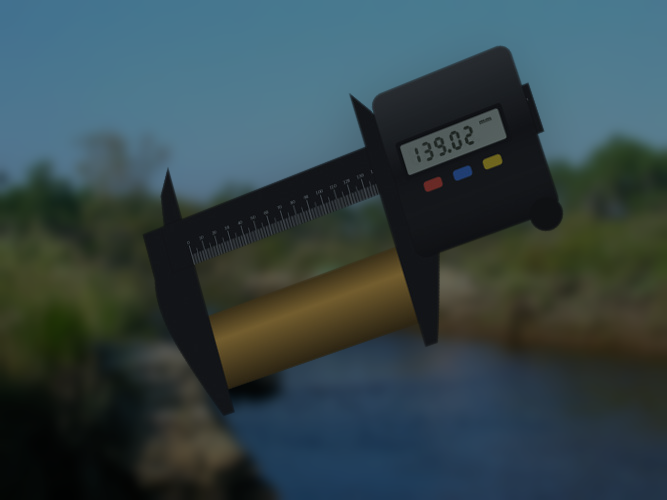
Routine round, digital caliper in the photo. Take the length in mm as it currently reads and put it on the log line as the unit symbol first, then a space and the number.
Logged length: mm 139.02
